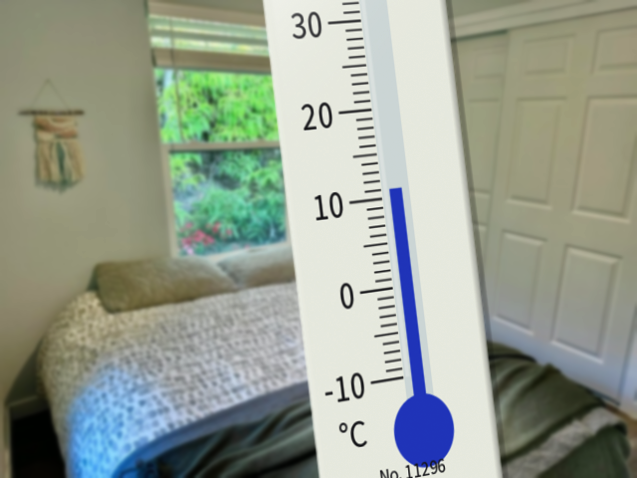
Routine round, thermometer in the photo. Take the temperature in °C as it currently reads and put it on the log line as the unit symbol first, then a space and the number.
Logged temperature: °C 11
